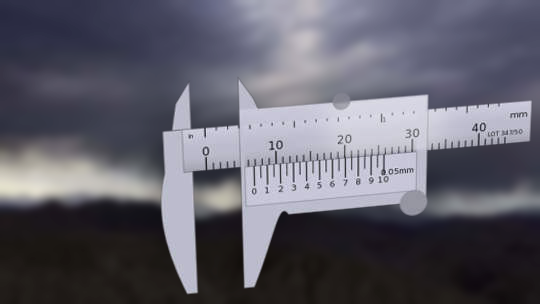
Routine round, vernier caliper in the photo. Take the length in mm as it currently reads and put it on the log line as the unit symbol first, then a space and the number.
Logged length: mm 6.8
